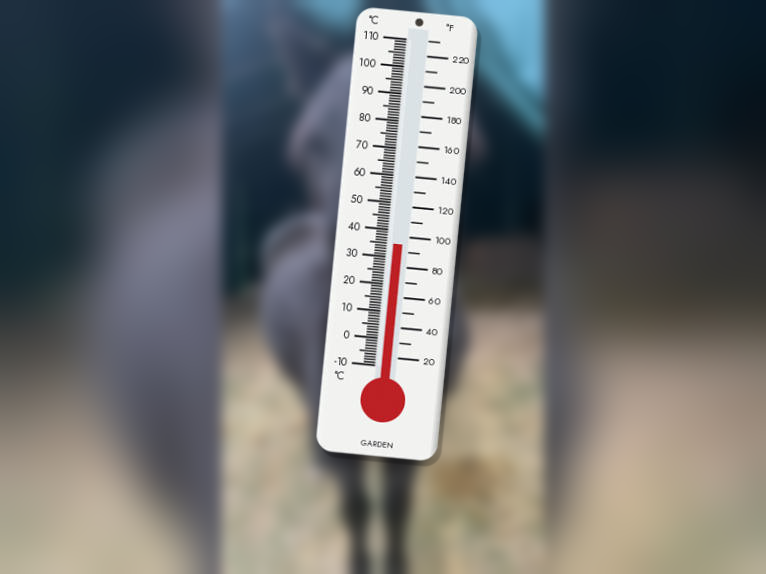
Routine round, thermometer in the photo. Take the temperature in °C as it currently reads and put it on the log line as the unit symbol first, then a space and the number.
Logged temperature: °C 35
